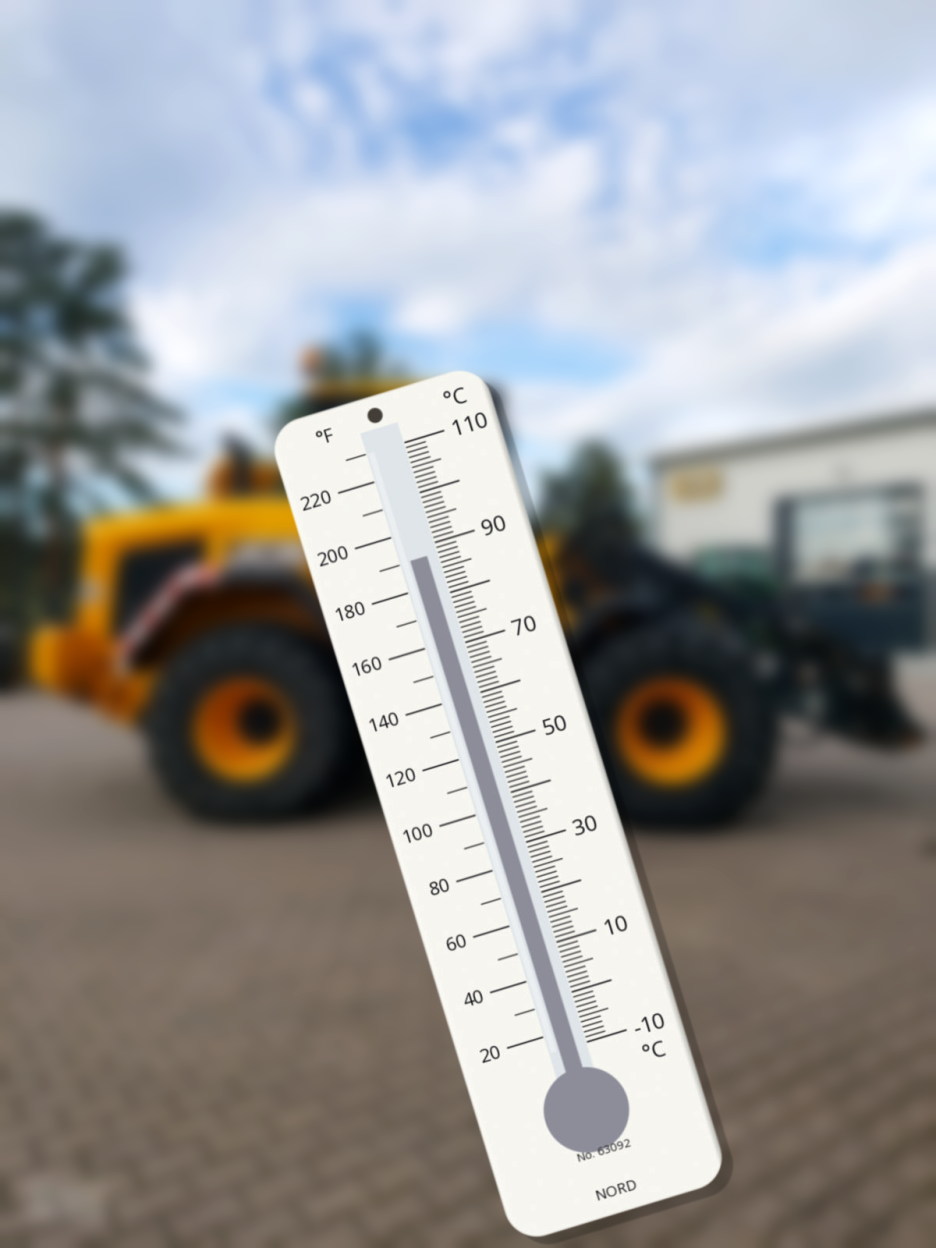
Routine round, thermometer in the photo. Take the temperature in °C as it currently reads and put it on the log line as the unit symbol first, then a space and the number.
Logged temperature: °C 88
